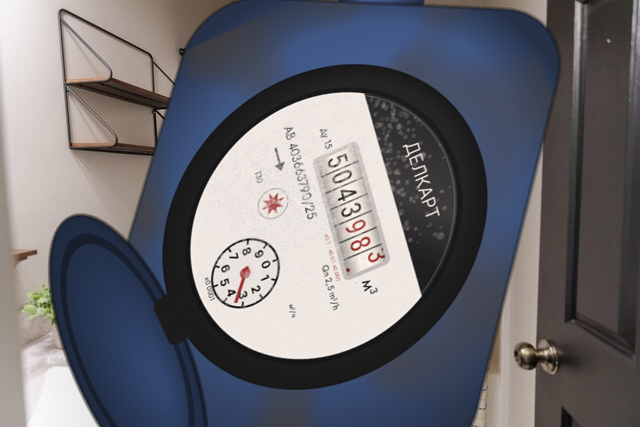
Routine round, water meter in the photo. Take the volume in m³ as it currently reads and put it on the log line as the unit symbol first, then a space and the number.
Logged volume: m³ 5043.9833
